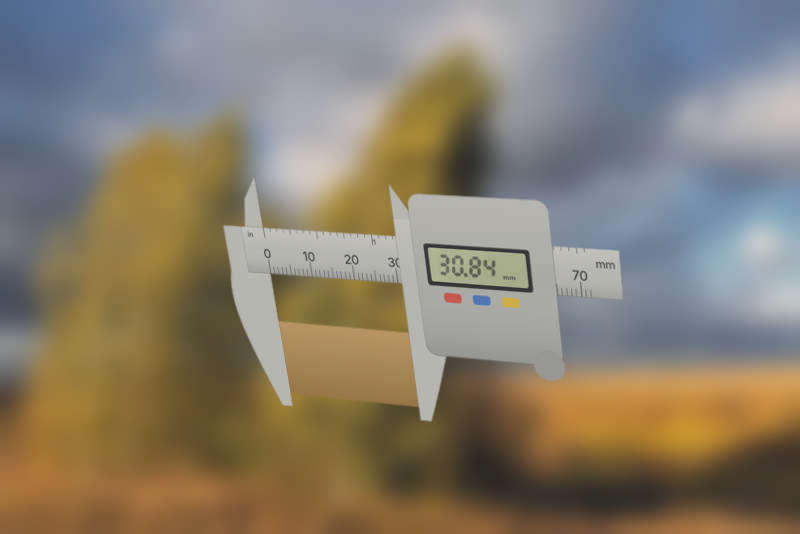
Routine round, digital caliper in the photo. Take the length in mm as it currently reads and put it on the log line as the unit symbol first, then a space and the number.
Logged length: mm 30.84
